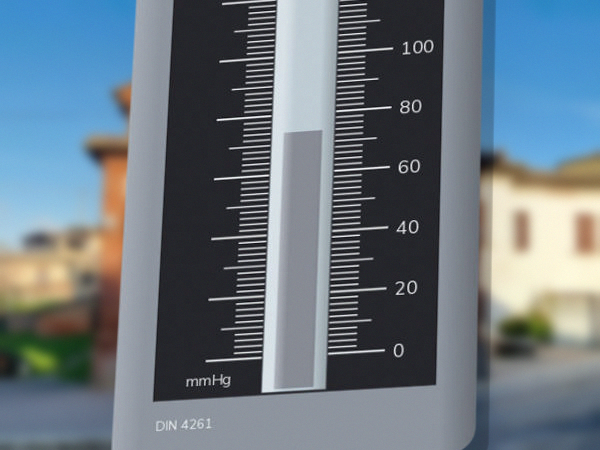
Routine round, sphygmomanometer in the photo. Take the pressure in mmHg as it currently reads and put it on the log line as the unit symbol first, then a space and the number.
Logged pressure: mmHg 74
